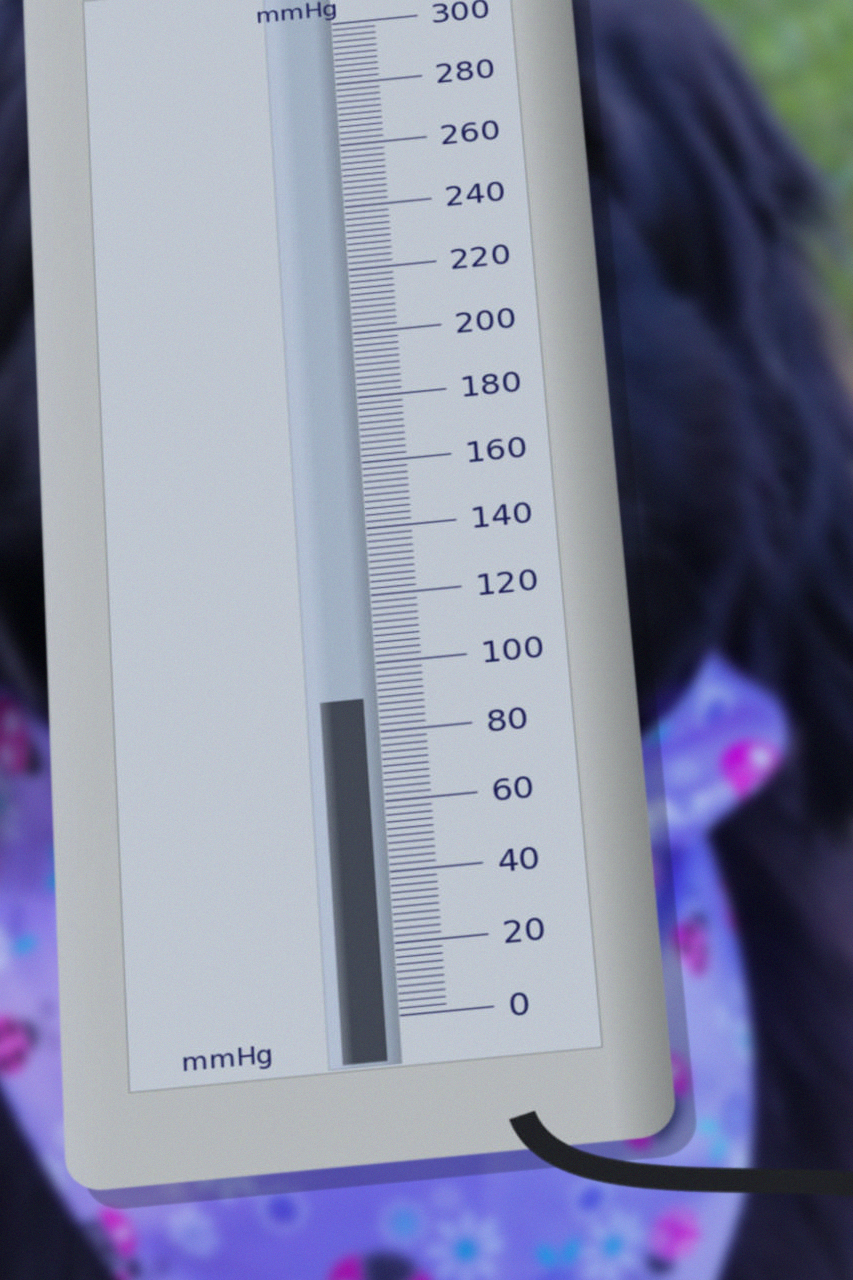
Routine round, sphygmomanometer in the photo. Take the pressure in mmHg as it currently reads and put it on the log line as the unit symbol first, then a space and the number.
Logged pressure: mmHg 90
